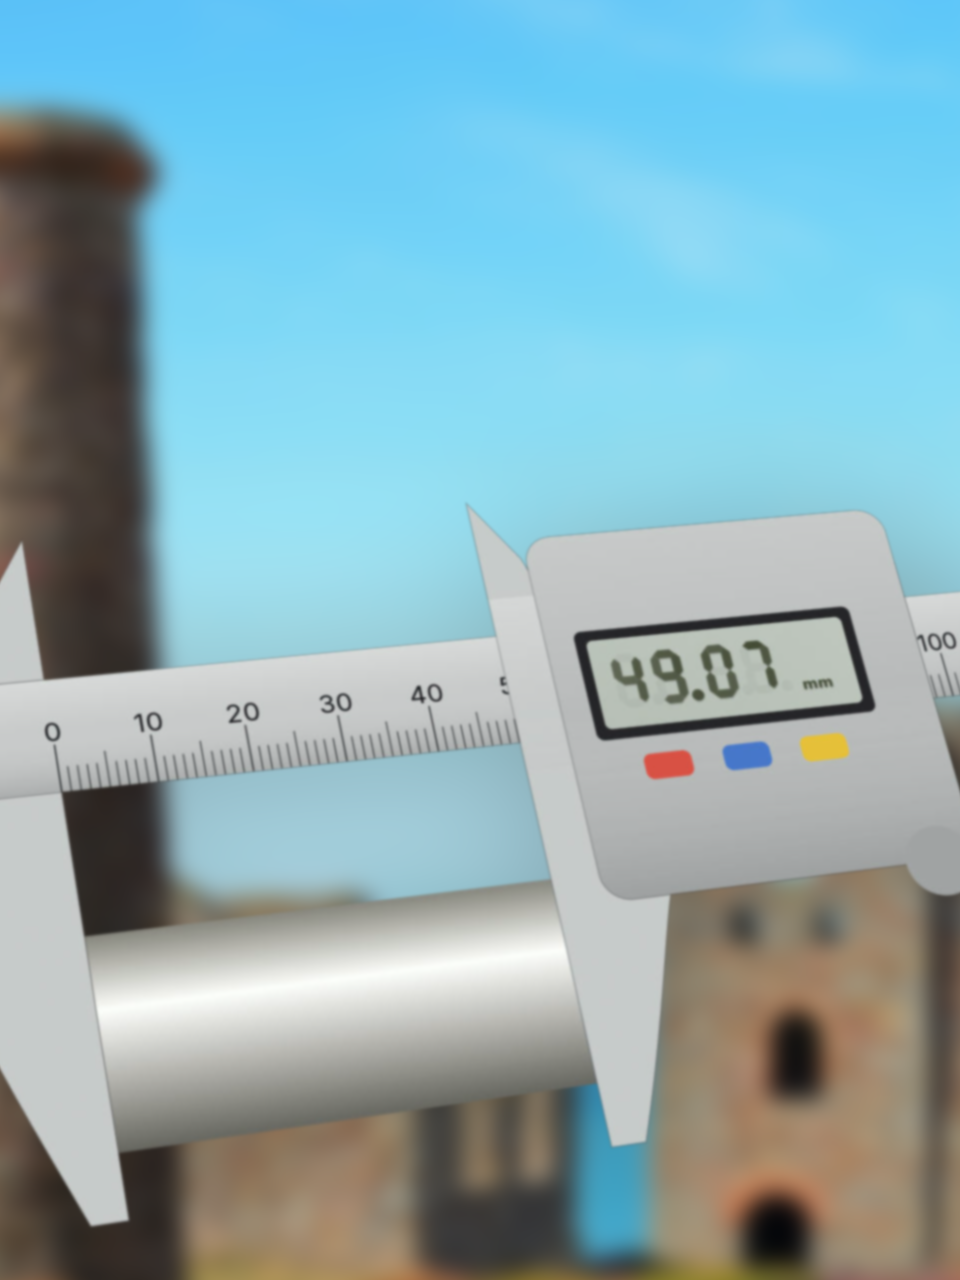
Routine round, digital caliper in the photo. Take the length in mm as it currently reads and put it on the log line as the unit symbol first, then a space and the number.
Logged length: mm 49.07
